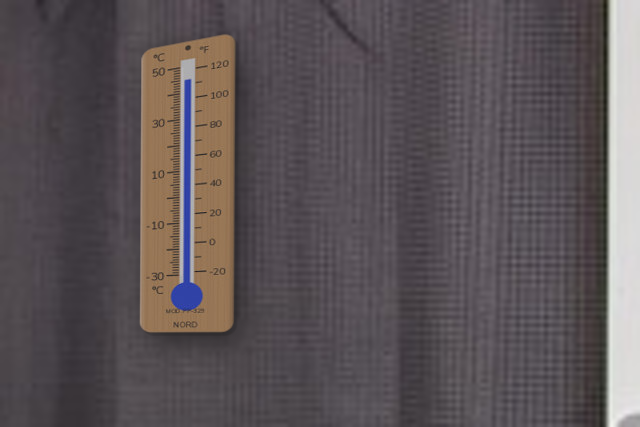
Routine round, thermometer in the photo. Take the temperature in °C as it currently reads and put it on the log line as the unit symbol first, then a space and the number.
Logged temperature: °C 45
